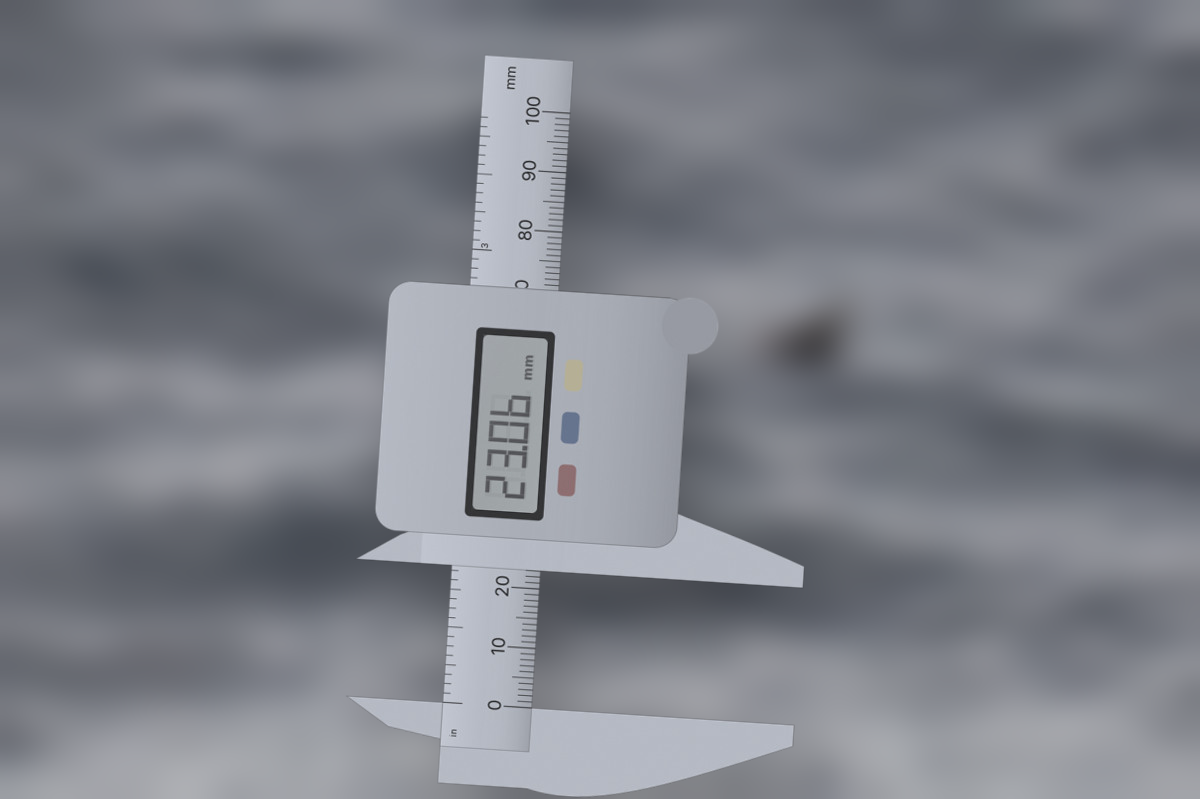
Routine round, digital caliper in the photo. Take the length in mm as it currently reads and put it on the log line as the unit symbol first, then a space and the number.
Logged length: mm 23.06
